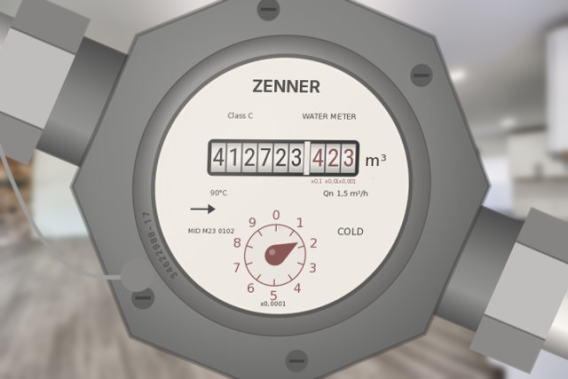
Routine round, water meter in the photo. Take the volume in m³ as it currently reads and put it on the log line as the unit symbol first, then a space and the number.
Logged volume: m³ 412723.4231
